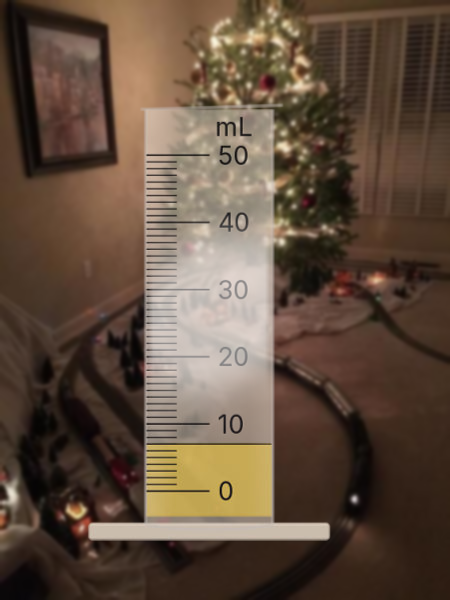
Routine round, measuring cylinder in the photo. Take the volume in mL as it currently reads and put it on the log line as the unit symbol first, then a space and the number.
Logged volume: mL 7
